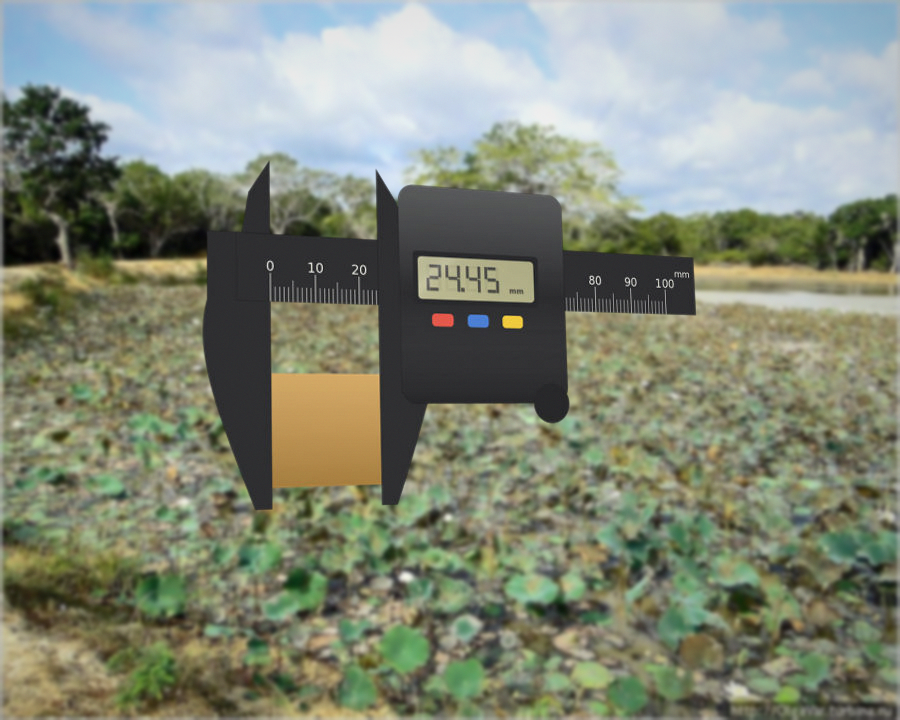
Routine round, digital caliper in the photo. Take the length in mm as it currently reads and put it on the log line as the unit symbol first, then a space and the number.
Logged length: mm 24.45
